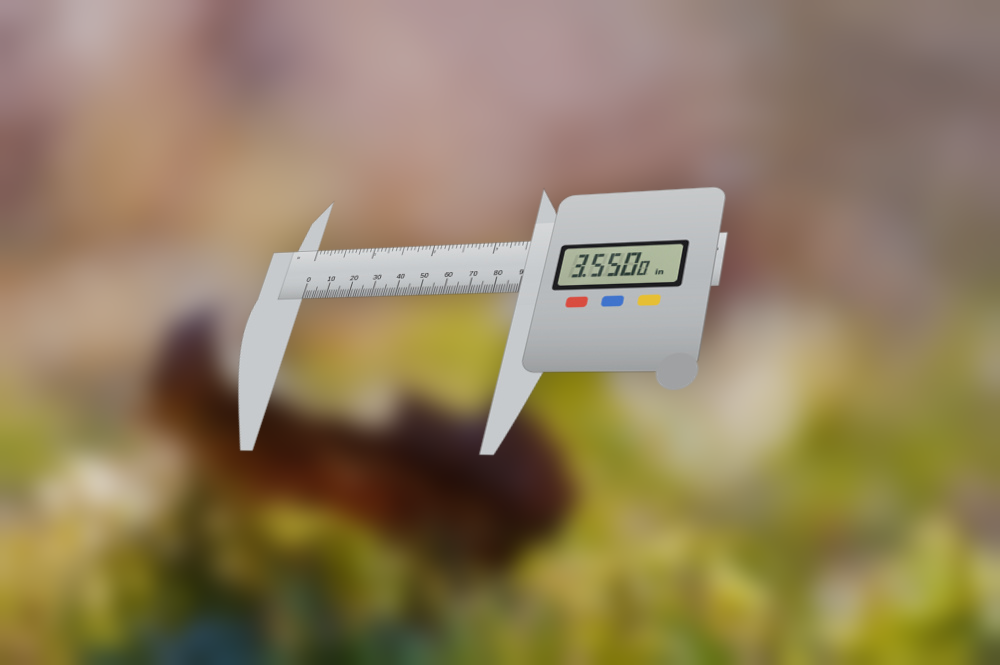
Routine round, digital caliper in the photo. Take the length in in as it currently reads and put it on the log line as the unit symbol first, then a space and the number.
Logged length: in 3.5500
